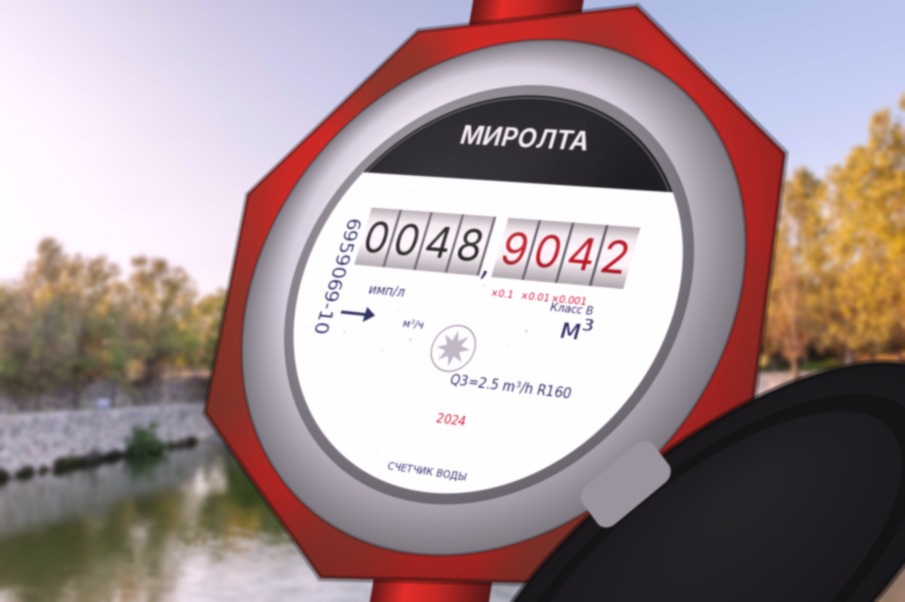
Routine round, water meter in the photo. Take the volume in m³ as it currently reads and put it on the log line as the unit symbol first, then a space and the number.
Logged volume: m³ 48.9042
